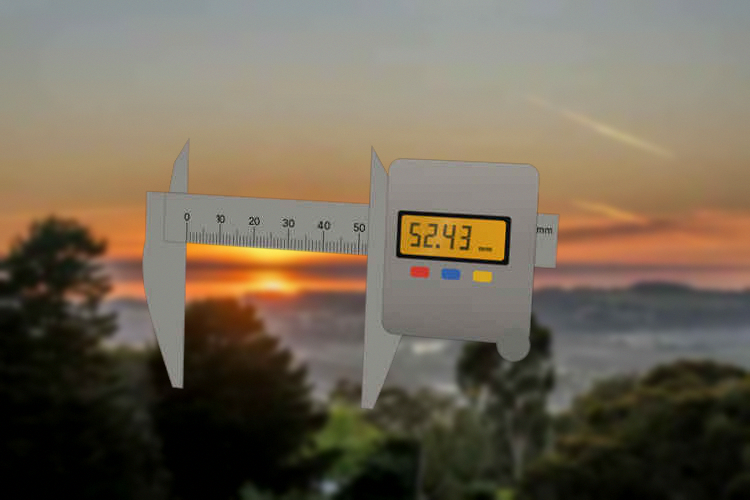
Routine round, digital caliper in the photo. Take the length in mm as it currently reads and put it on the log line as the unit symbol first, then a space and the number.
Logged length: mm 52.43
